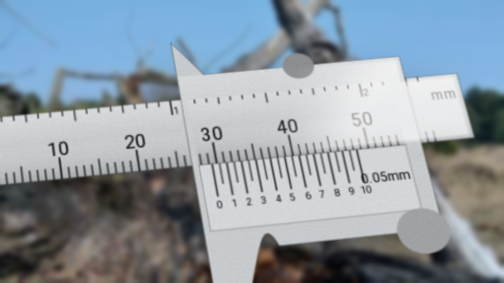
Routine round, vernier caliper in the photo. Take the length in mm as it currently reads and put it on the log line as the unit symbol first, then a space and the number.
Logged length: mm 29.4
